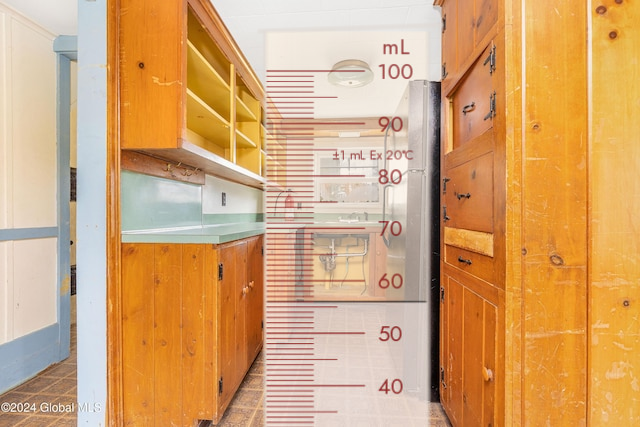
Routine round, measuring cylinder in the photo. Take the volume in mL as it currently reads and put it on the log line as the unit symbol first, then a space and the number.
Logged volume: mL 56
